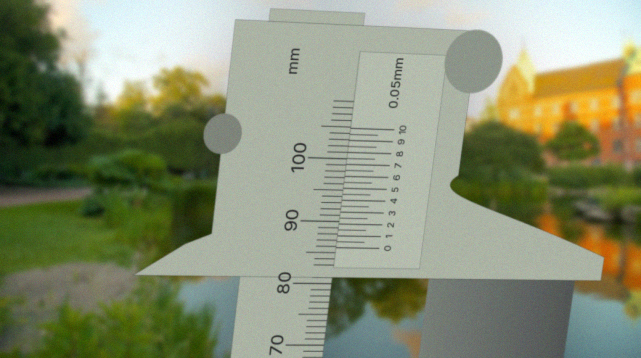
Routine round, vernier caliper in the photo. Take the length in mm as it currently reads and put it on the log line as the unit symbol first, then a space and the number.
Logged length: mm 85.8
